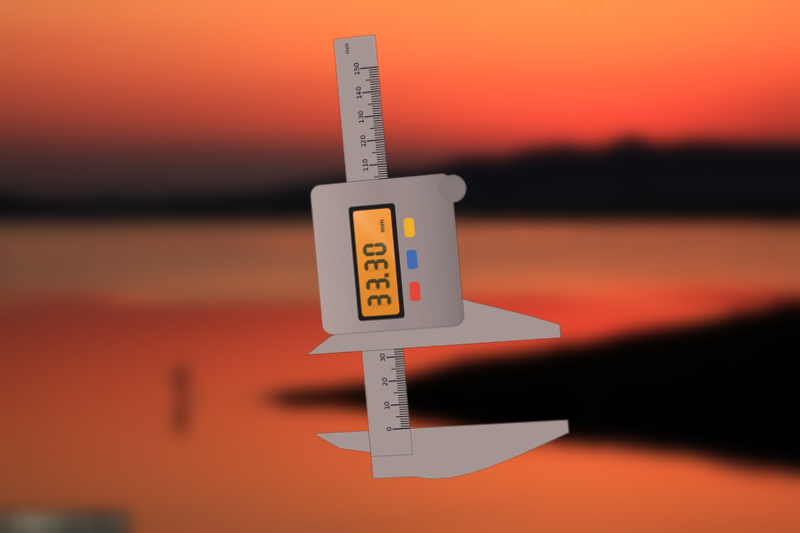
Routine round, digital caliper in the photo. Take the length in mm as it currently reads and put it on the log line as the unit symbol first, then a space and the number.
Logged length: mm 33.30
